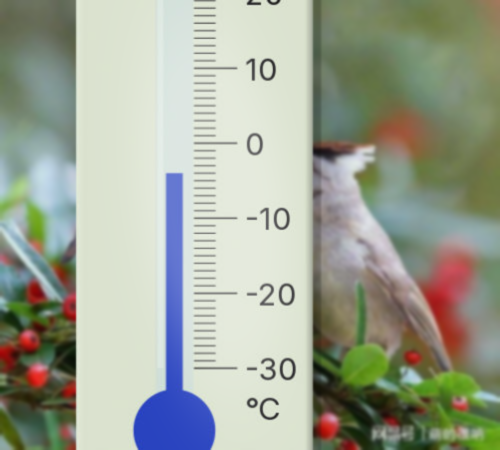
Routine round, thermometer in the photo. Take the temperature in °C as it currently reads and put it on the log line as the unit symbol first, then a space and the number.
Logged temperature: °C -4
